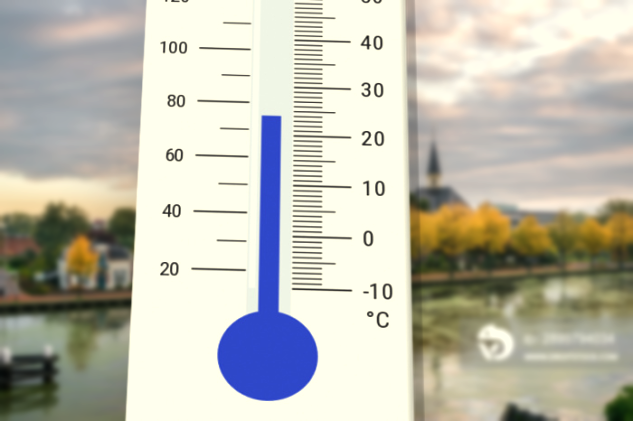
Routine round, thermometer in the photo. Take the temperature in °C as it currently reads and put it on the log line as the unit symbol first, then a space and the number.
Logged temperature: °C 24
